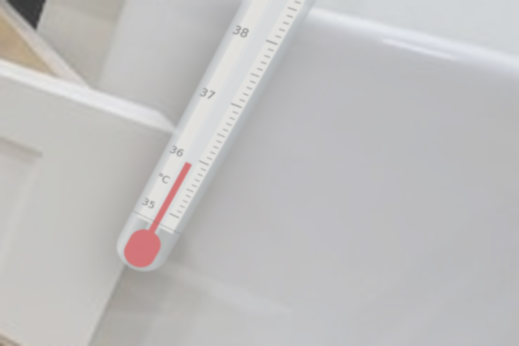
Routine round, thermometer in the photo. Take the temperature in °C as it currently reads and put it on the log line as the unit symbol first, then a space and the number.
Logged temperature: °C 35.9
